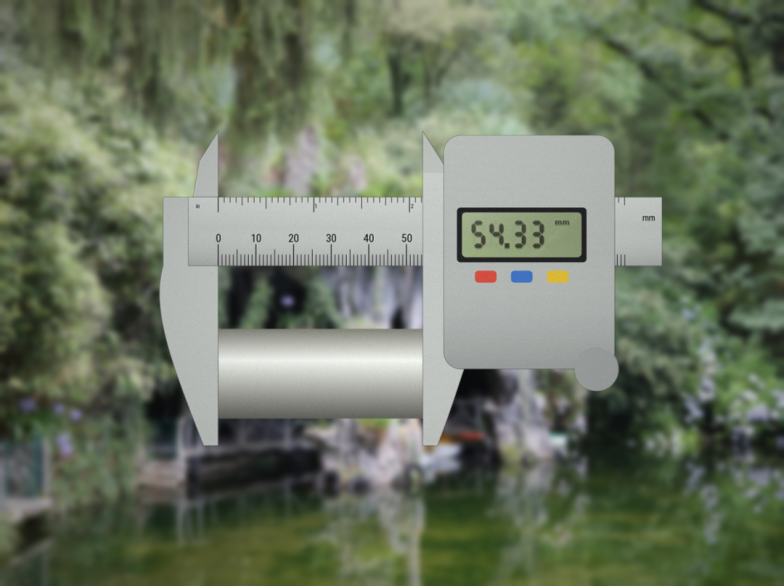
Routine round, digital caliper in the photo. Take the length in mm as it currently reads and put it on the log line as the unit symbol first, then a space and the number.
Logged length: mm 54.33
